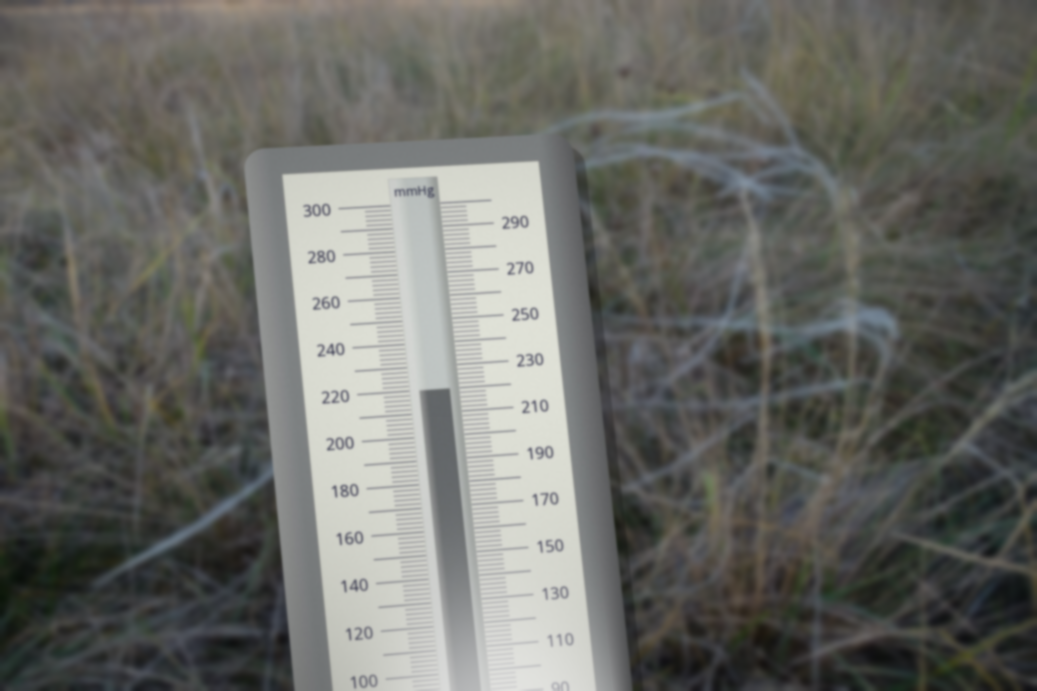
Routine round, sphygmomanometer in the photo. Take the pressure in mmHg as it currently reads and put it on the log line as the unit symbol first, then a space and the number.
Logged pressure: mmHg 220
